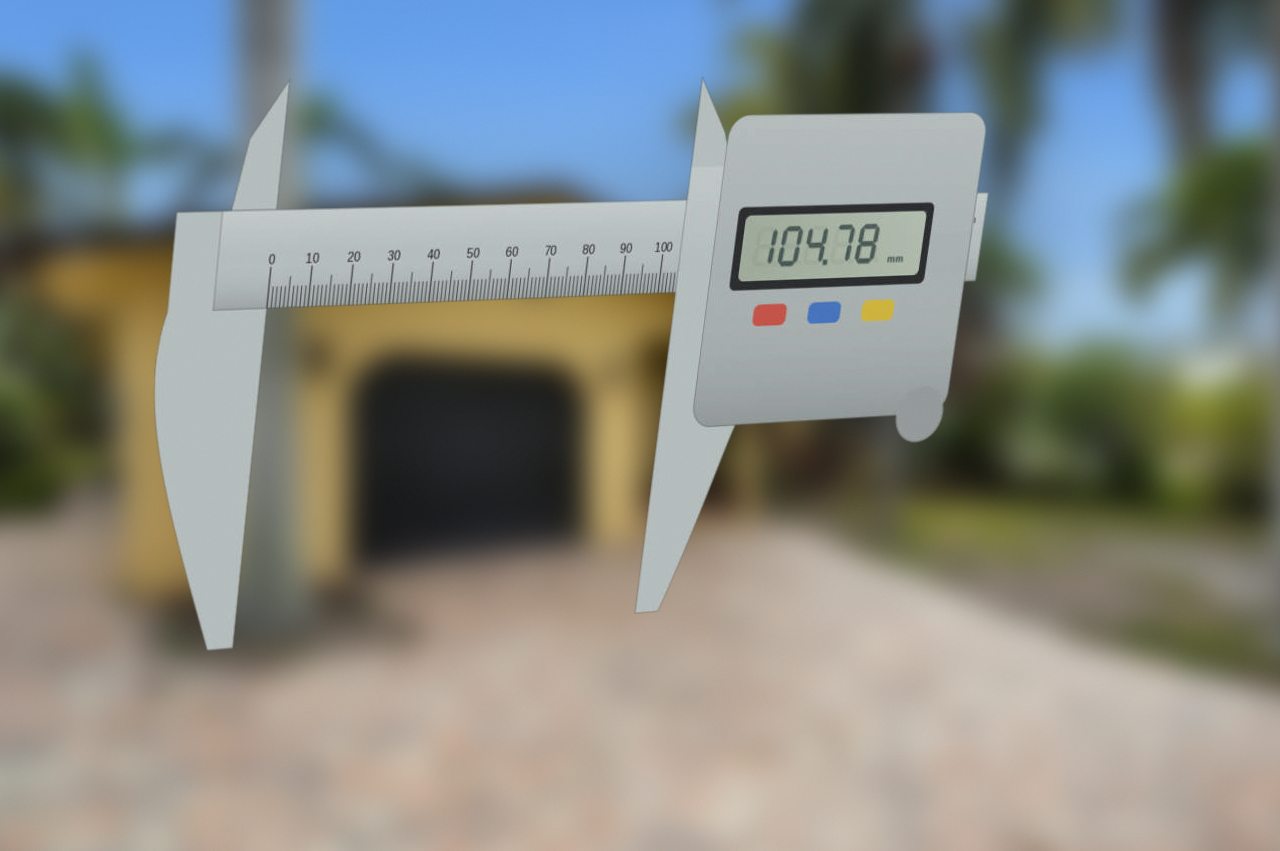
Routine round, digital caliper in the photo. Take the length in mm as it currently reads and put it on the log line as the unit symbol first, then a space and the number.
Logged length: mm 104.78
